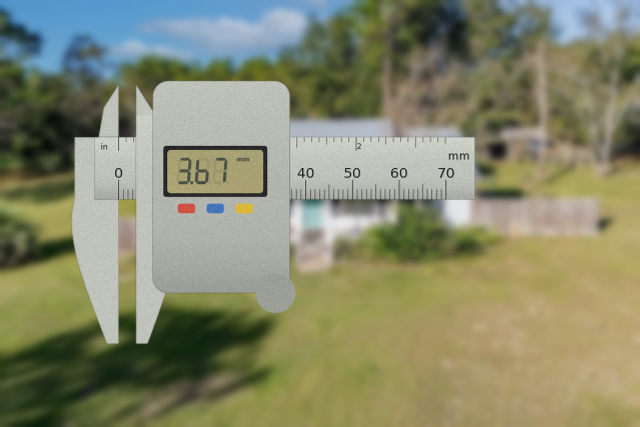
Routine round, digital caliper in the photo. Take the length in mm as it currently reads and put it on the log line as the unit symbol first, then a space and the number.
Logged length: mm 3.67
